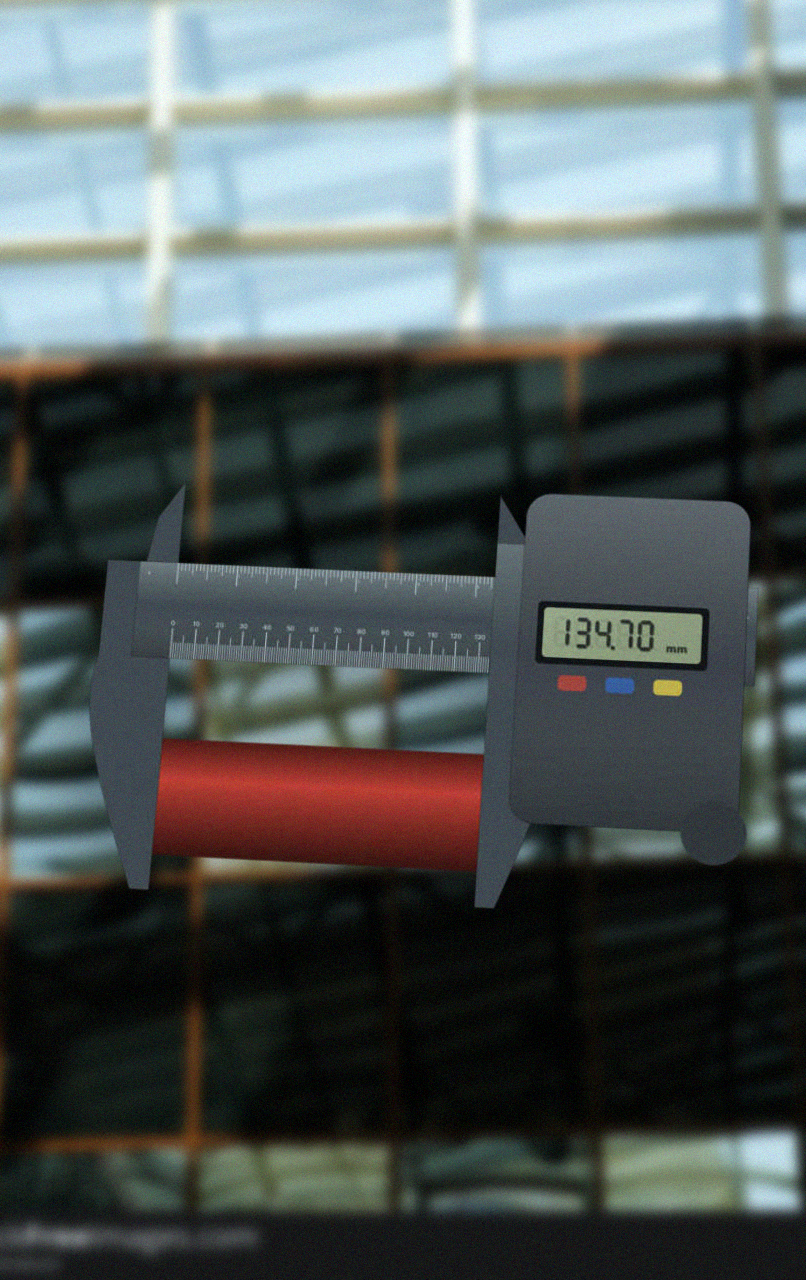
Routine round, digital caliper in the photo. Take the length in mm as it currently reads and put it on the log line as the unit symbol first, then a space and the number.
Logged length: mm 134.70
